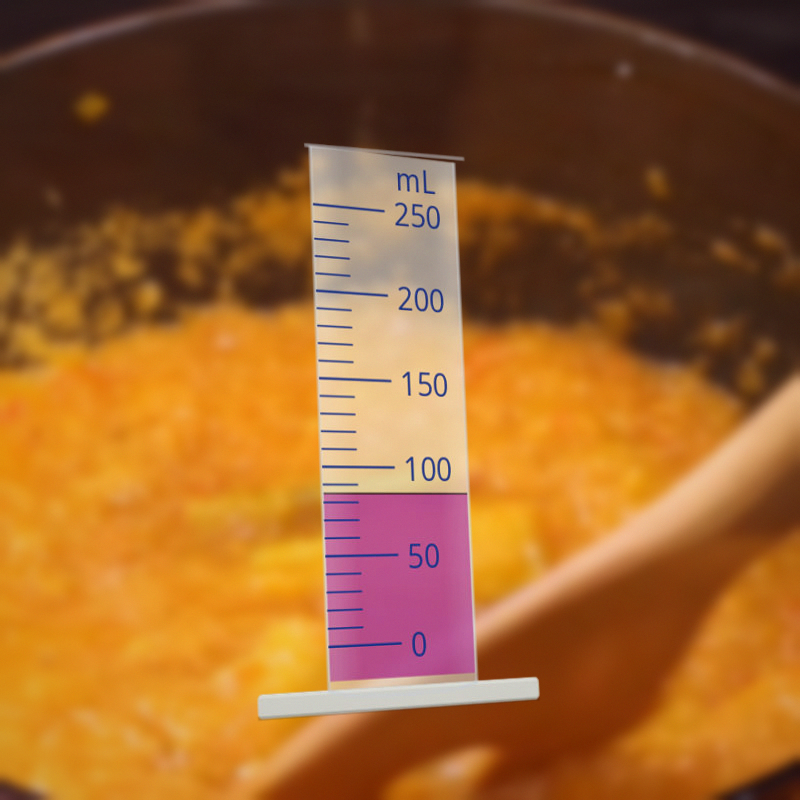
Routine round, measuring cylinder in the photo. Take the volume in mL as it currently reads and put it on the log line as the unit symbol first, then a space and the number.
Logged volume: mL 85
